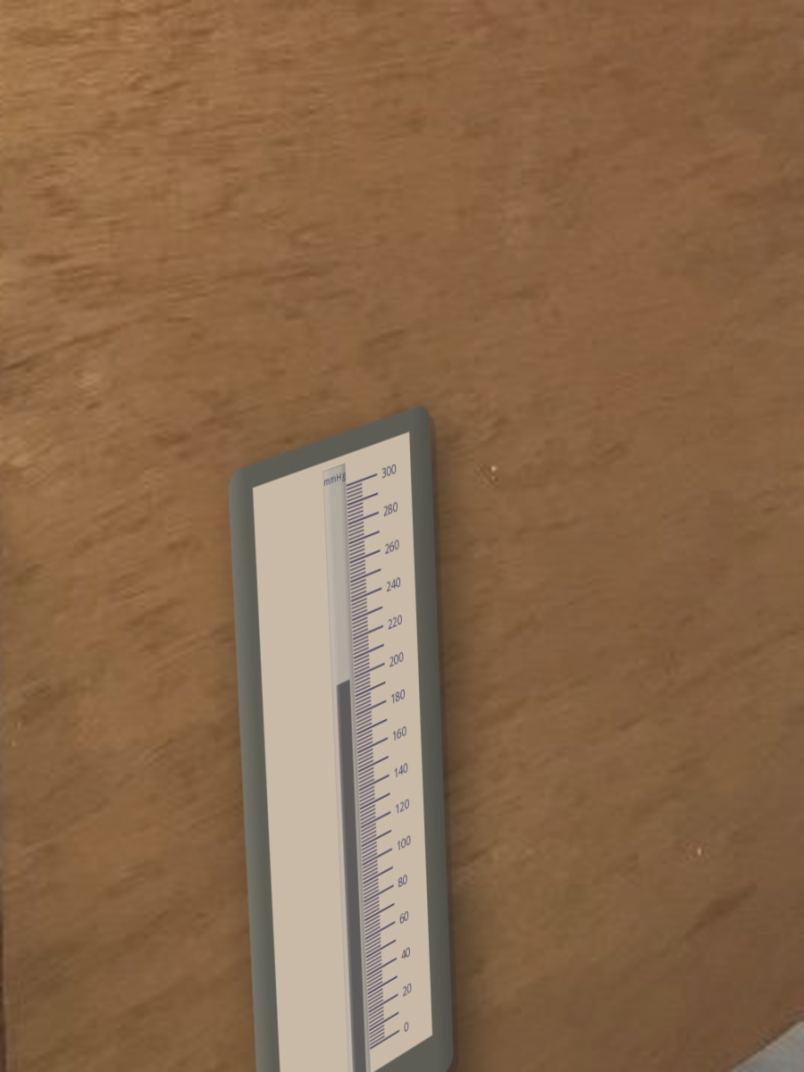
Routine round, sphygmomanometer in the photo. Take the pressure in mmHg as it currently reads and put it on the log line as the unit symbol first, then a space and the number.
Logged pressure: mmHg 200
